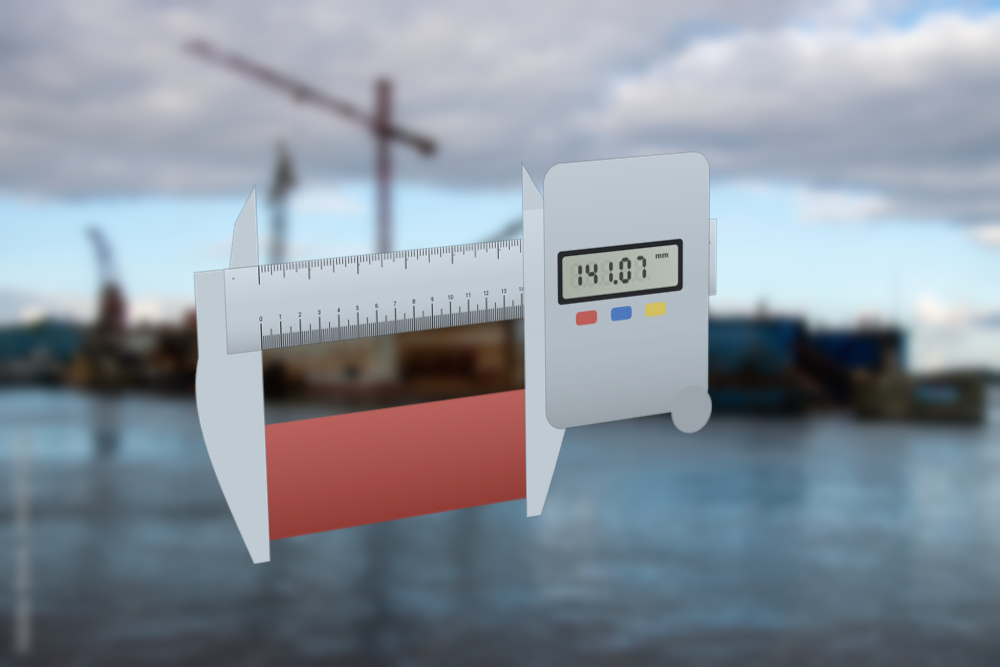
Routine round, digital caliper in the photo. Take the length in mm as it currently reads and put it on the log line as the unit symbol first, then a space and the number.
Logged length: mm 141.07
